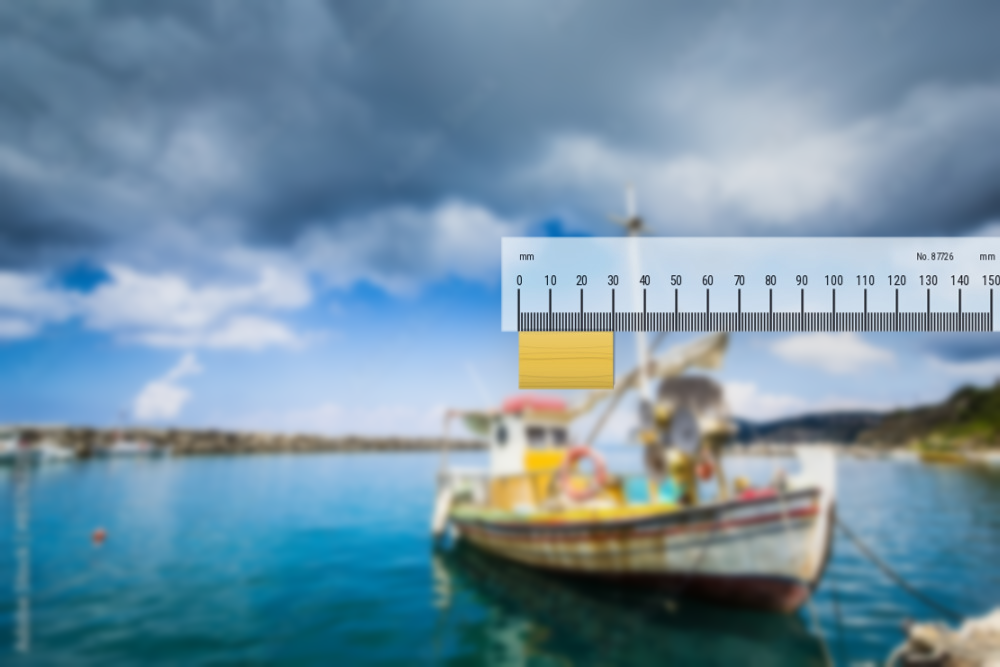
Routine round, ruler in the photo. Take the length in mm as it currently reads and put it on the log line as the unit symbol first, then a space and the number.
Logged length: mm 30
